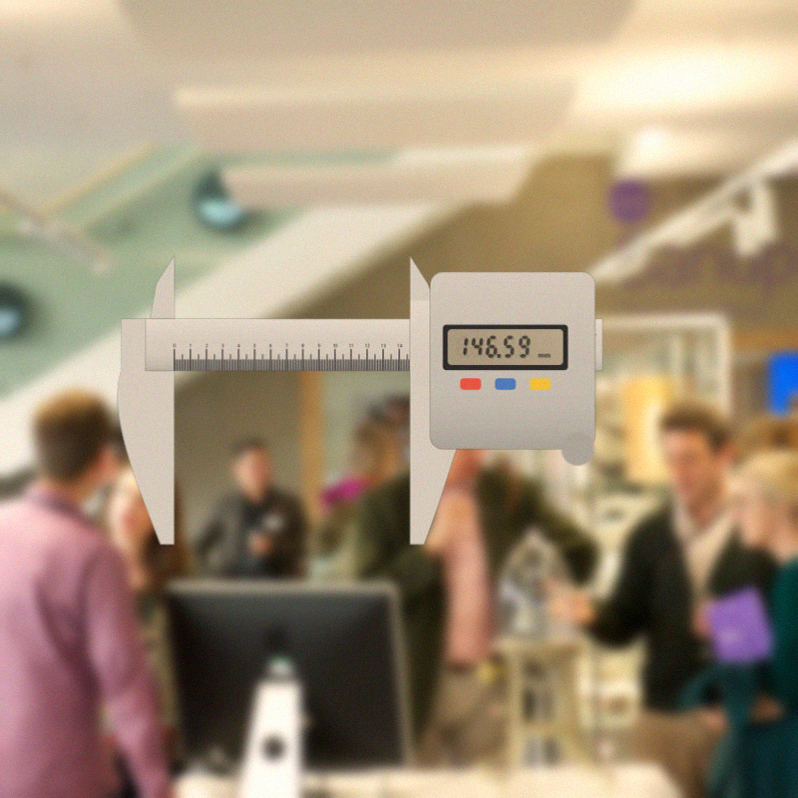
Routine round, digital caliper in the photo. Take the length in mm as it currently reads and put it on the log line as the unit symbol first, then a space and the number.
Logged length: mm 146.59
